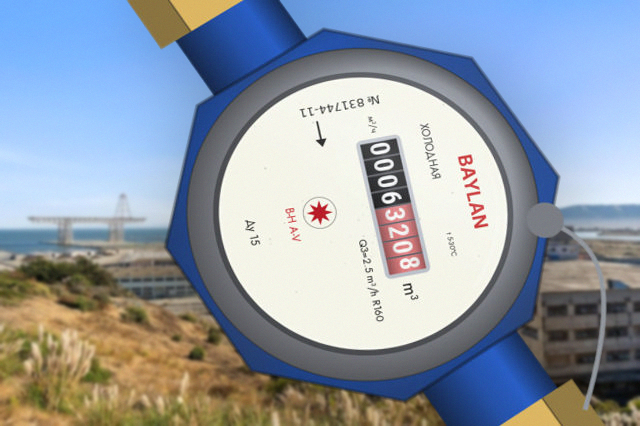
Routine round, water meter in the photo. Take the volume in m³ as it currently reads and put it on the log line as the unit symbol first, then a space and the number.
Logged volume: m³ 6.3208
